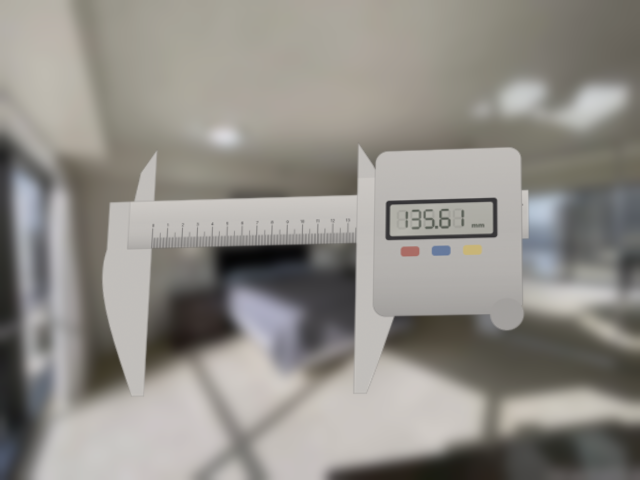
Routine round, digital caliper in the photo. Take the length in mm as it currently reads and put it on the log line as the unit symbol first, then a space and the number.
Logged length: mm 135.61
